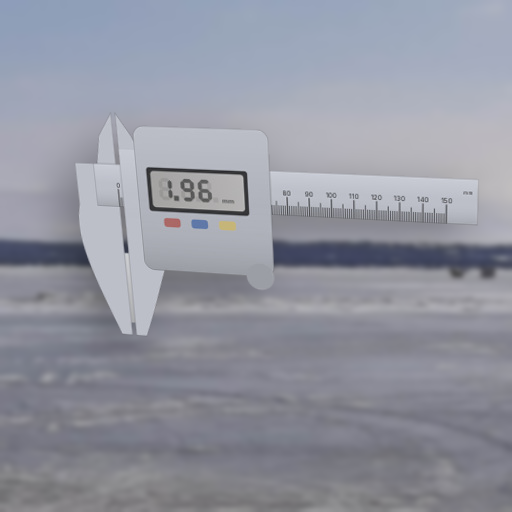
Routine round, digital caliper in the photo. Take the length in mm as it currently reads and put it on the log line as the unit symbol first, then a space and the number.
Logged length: mm 1.96
